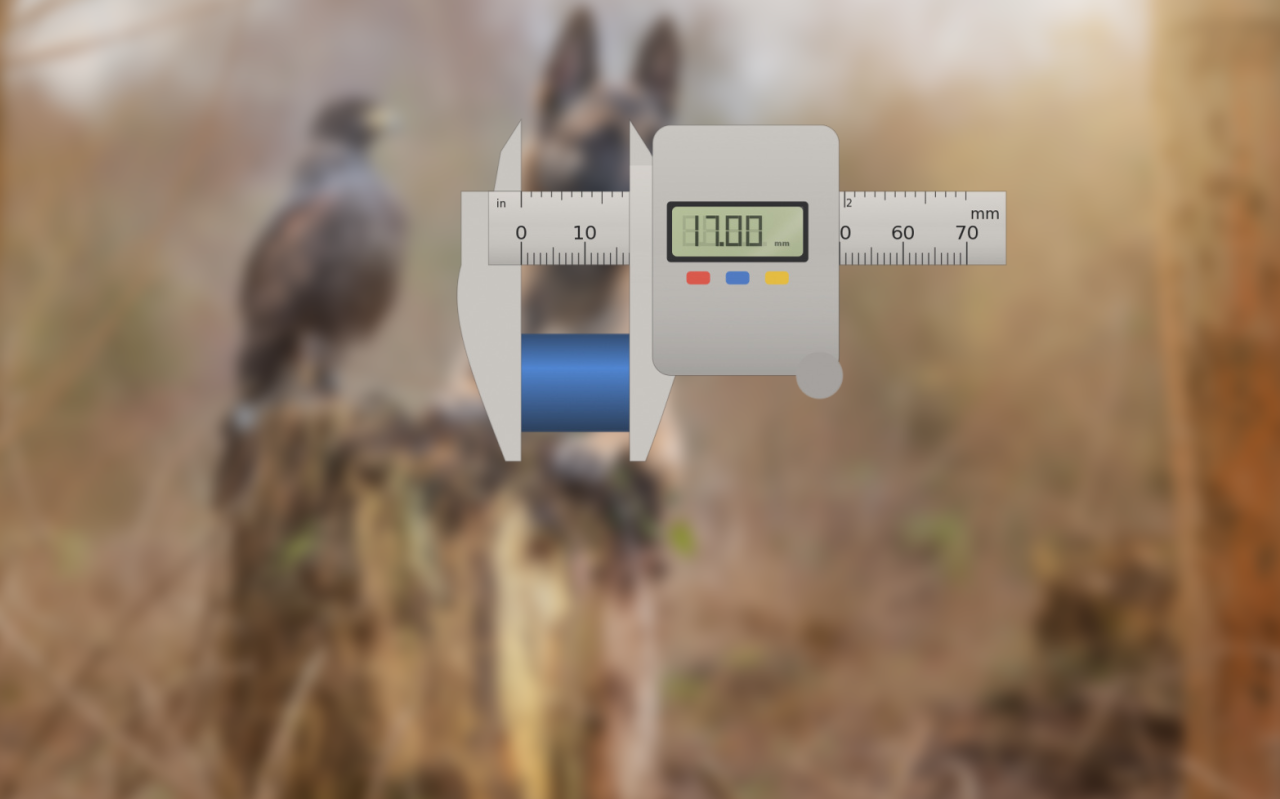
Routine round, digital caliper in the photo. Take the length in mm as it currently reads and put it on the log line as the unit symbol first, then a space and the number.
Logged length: mm 17.00
